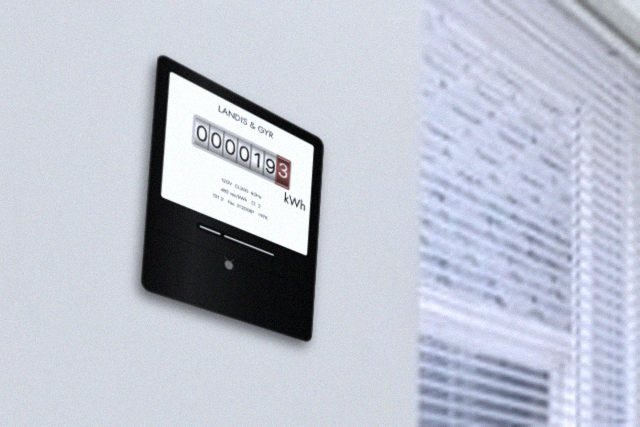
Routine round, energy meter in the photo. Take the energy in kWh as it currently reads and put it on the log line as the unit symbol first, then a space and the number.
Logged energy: kWh 19.3
